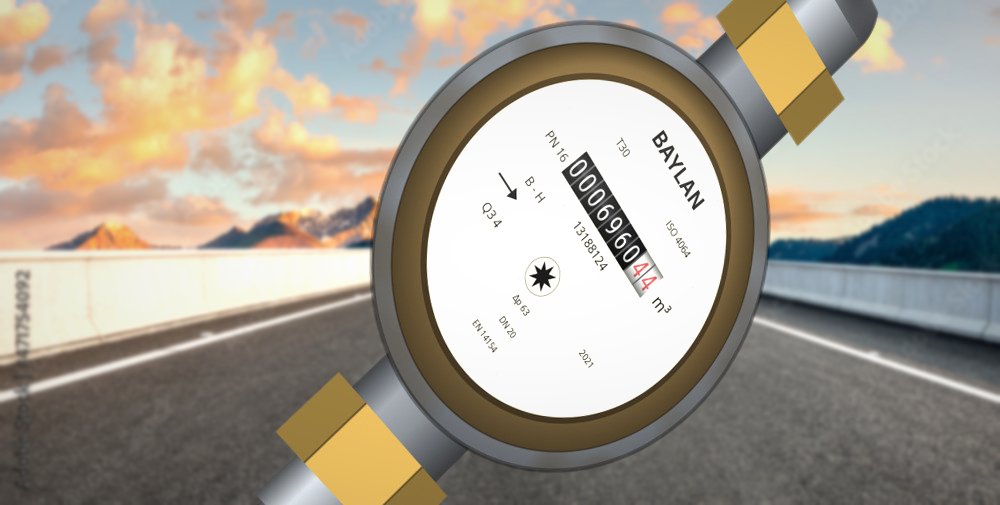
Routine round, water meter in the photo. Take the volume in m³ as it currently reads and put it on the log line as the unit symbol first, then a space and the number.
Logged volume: m³ 6960.44
